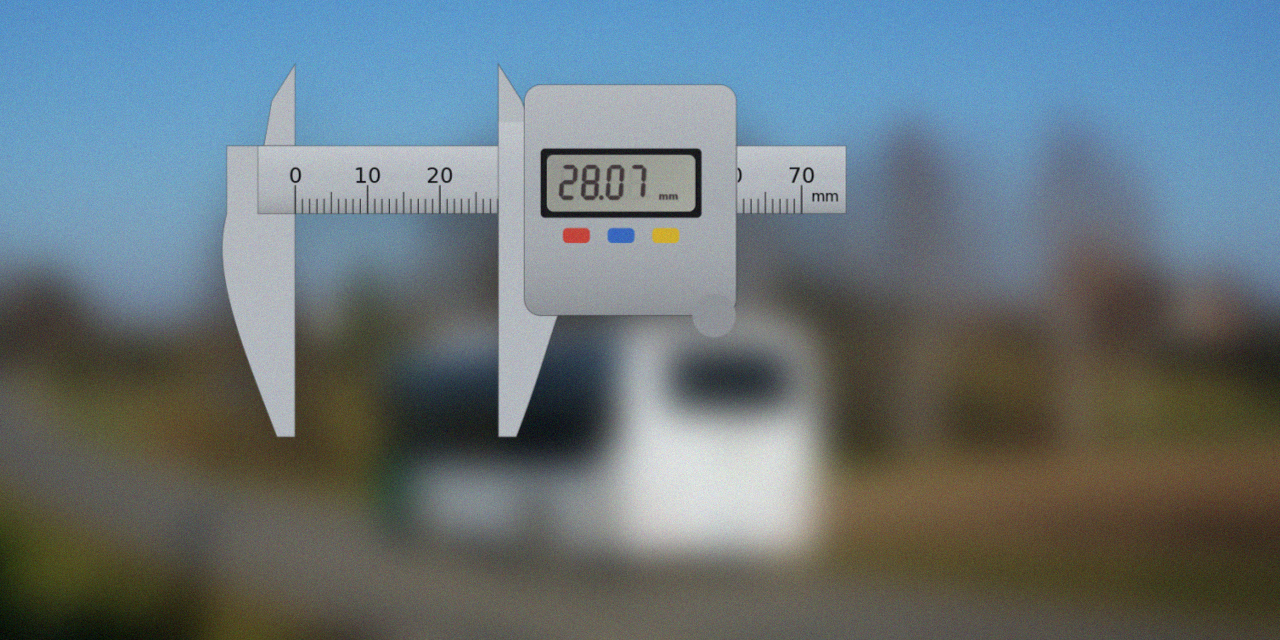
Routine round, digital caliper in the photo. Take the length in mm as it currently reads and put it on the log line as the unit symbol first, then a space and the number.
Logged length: mm 28.07
